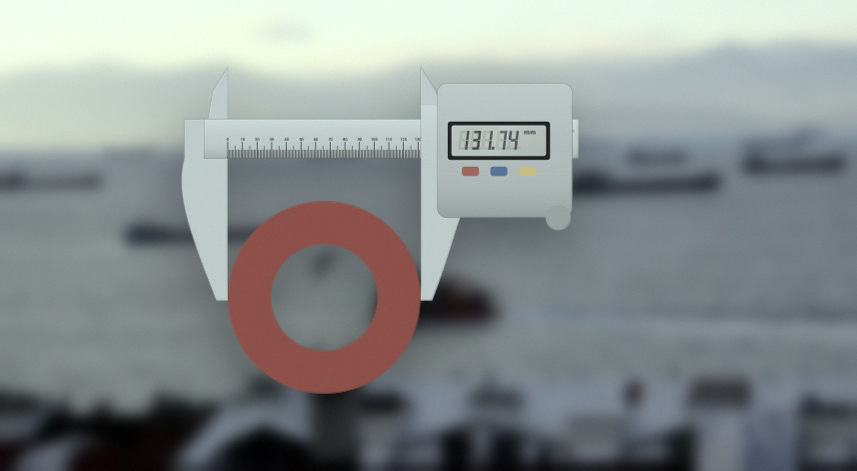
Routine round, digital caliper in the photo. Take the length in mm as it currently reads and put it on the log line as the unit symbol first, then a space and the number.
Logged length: mm 131.74
